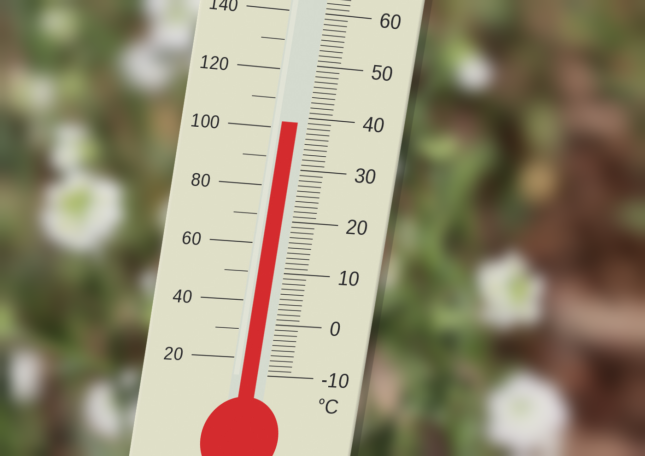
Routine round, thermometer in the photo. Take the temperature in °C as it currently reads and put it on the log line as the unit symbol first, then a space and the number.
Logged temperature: °C 39
